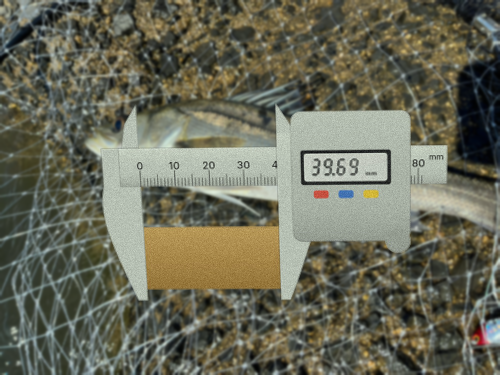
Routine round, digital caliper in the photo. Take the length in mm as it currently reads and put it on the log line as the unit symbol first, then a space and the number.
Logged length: mm 39.69
